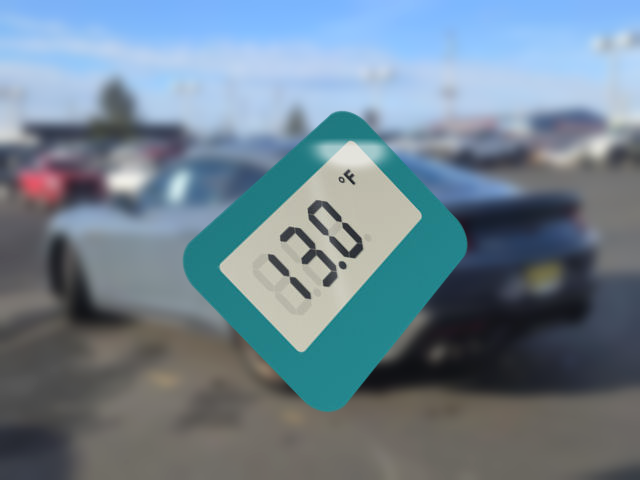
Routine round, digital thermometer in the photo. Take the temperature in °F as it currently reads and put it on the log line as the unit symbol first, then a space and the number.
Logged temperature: °F 13.0
